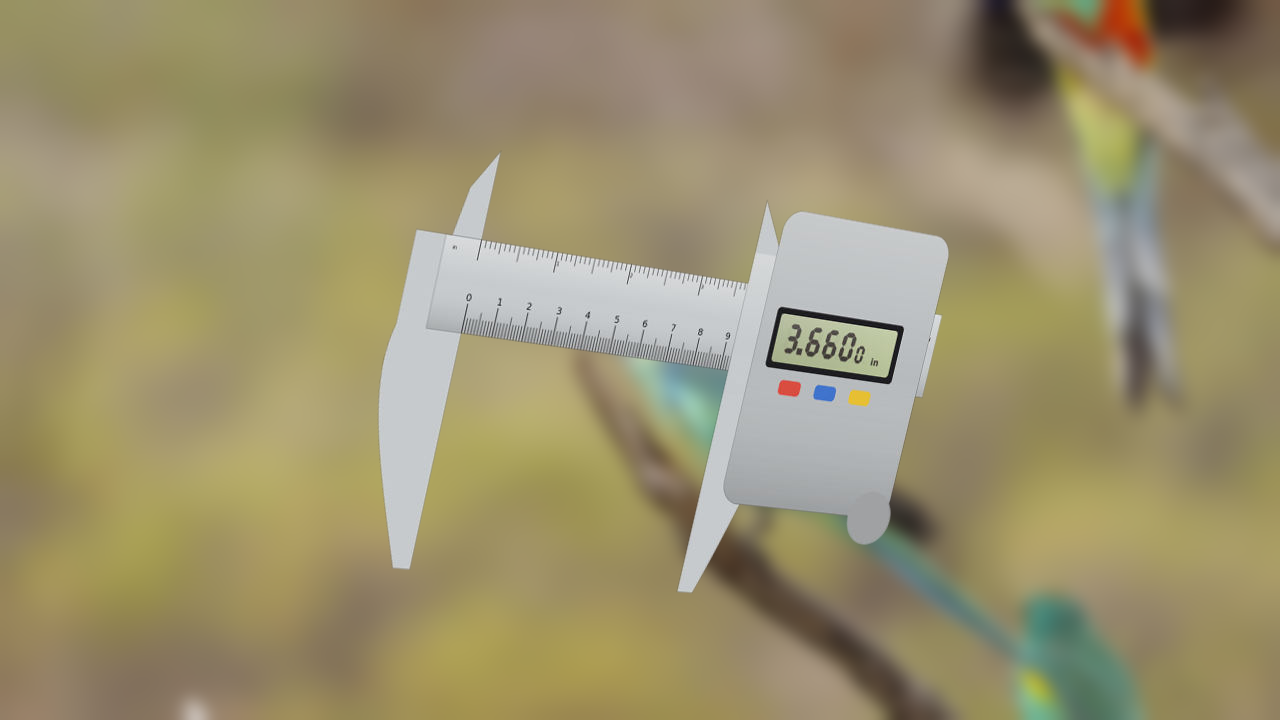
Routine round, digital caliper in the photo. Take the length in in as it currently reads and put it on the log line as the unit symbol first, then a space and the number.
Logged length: in 3.6600
